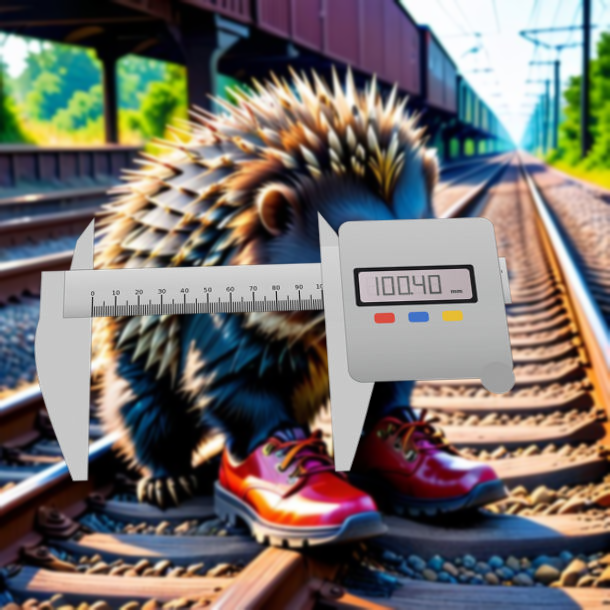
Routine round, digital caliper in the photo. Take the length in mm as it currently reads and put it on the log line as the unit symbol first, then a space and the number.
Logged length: mm 100.40
